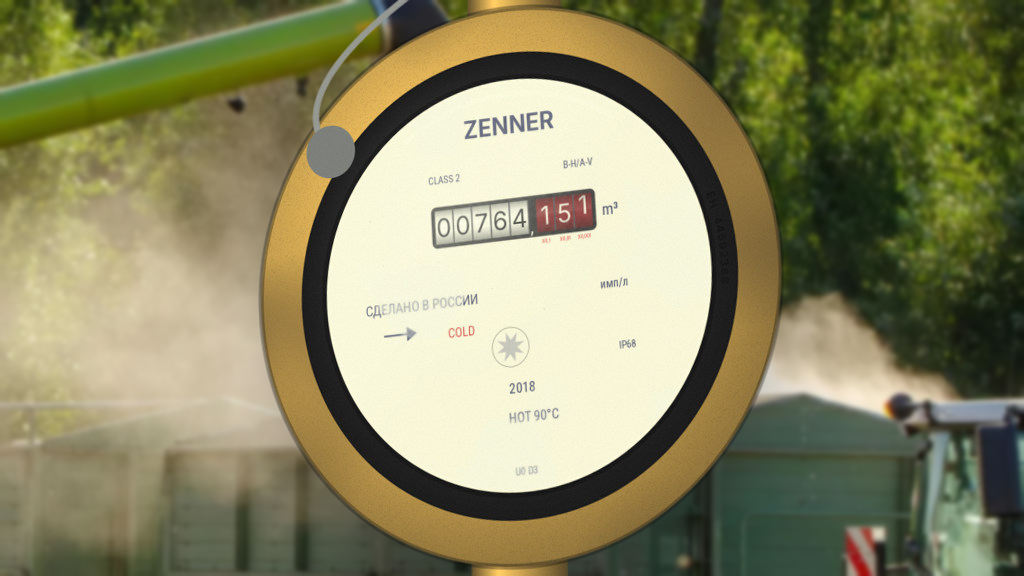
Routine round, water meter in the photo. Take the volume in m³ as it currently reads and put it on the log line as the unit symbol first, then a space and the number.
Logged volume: m³ 764.151
